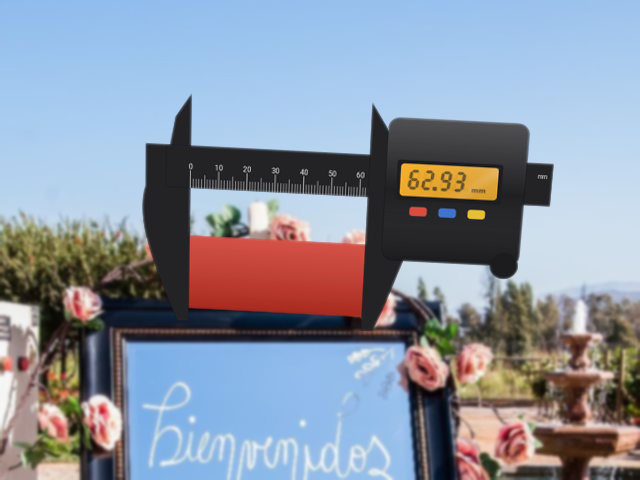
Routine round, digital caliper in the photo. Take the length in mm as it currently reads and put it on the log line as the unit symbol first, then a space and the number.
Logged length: mm 62.93
